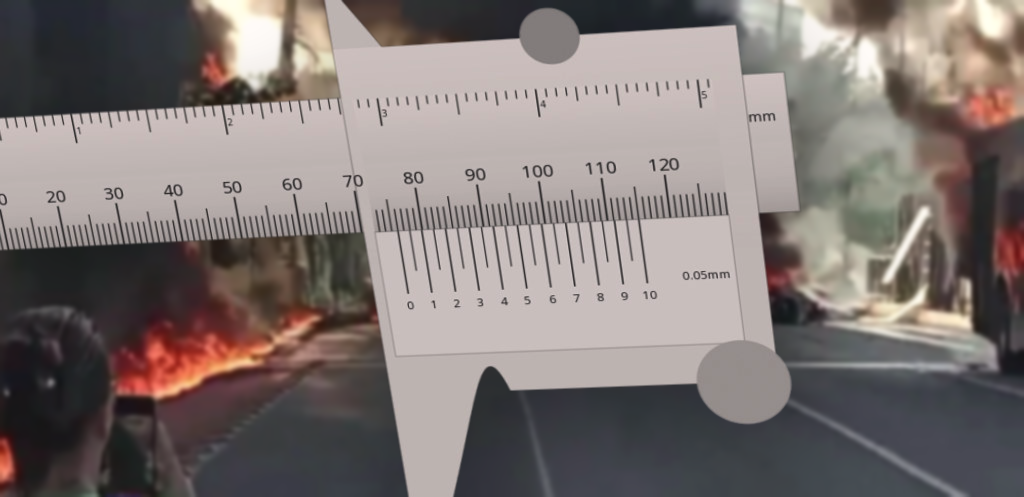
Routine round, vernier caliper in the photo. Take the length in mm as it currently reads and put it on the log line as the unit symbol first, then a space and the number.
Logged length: mm 76.0
